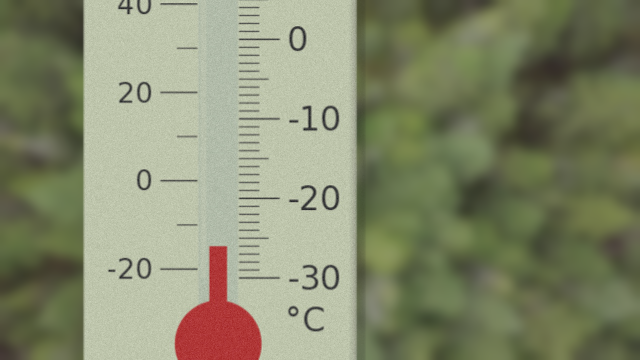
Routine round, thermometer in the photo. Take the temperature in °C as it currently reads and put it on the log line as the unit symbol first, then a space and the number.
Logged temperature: °C -26
